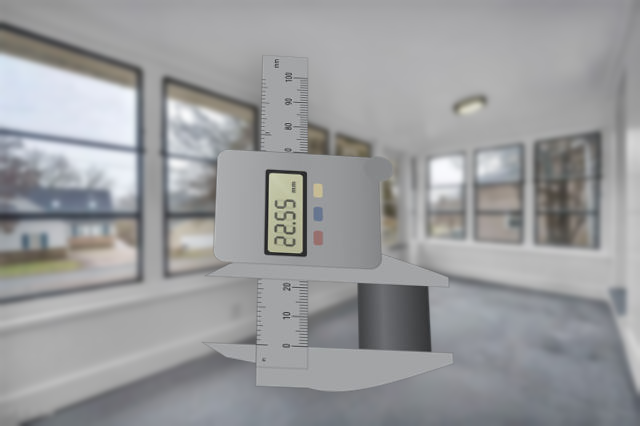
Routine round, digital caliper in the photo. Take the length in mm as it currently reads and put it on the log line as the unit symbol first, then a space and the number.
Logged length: mm 22.55
